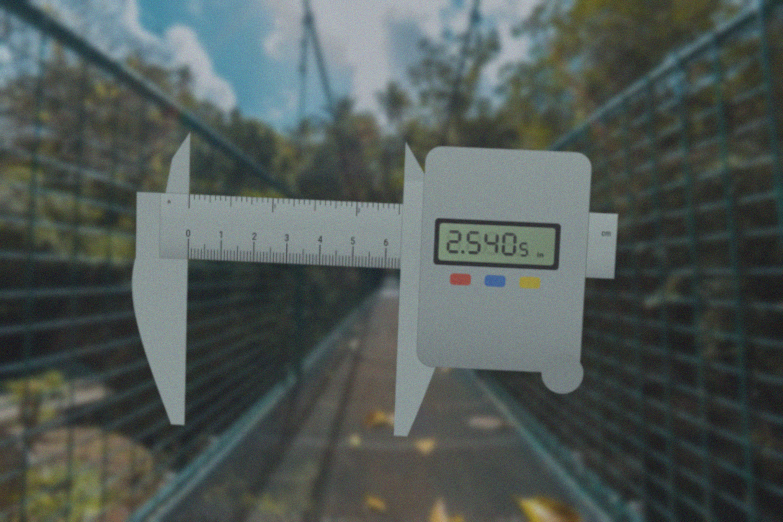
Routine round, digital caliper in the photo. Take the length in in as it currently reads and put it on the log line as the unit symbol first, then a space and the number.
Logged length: in 2.5405
